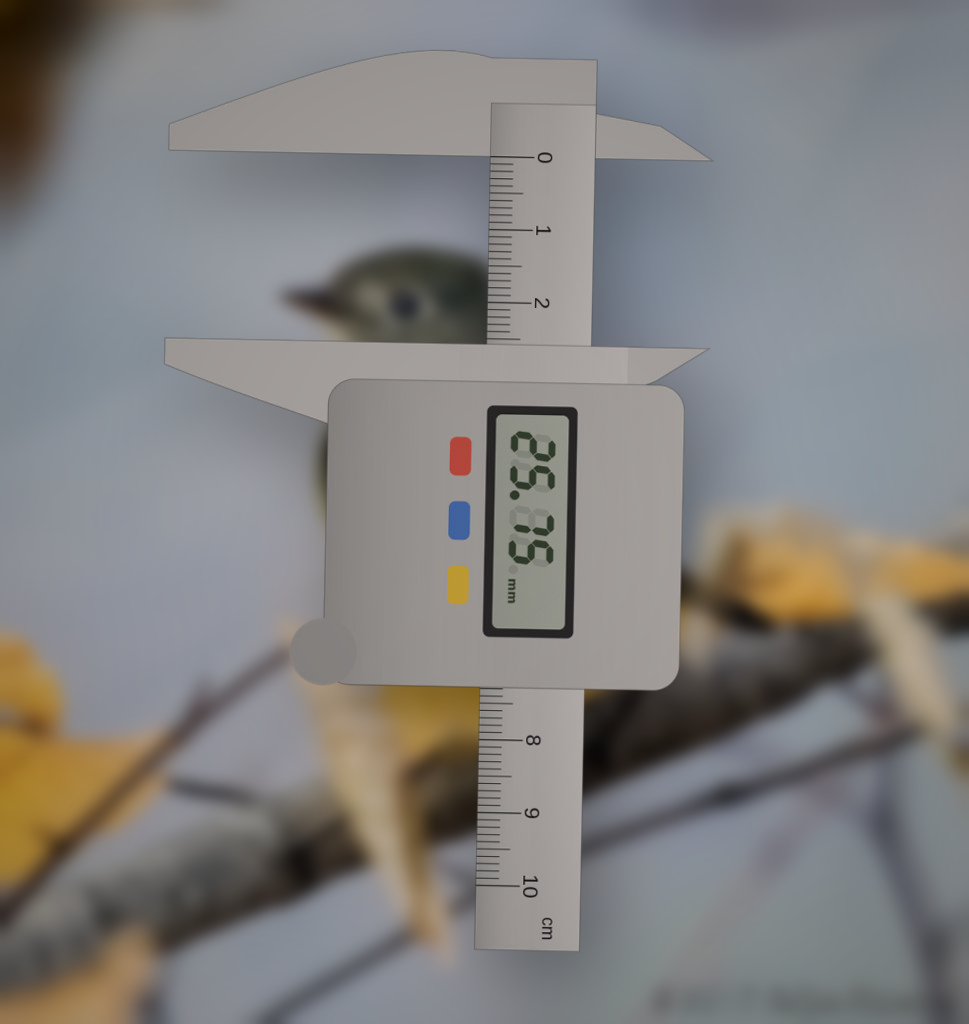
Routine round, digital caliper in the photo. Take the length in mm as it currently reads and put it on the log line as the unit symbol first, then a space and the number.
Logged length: mm 25.75
